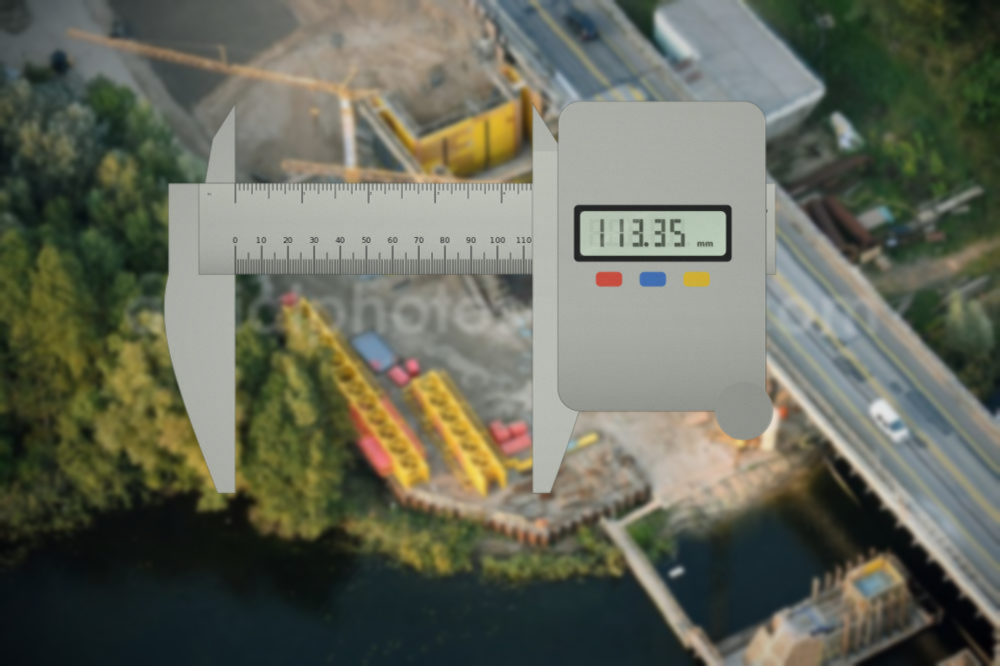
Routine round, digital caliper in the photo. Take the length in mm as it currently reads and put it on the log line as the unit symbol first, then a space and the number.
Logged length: mm 113.35
